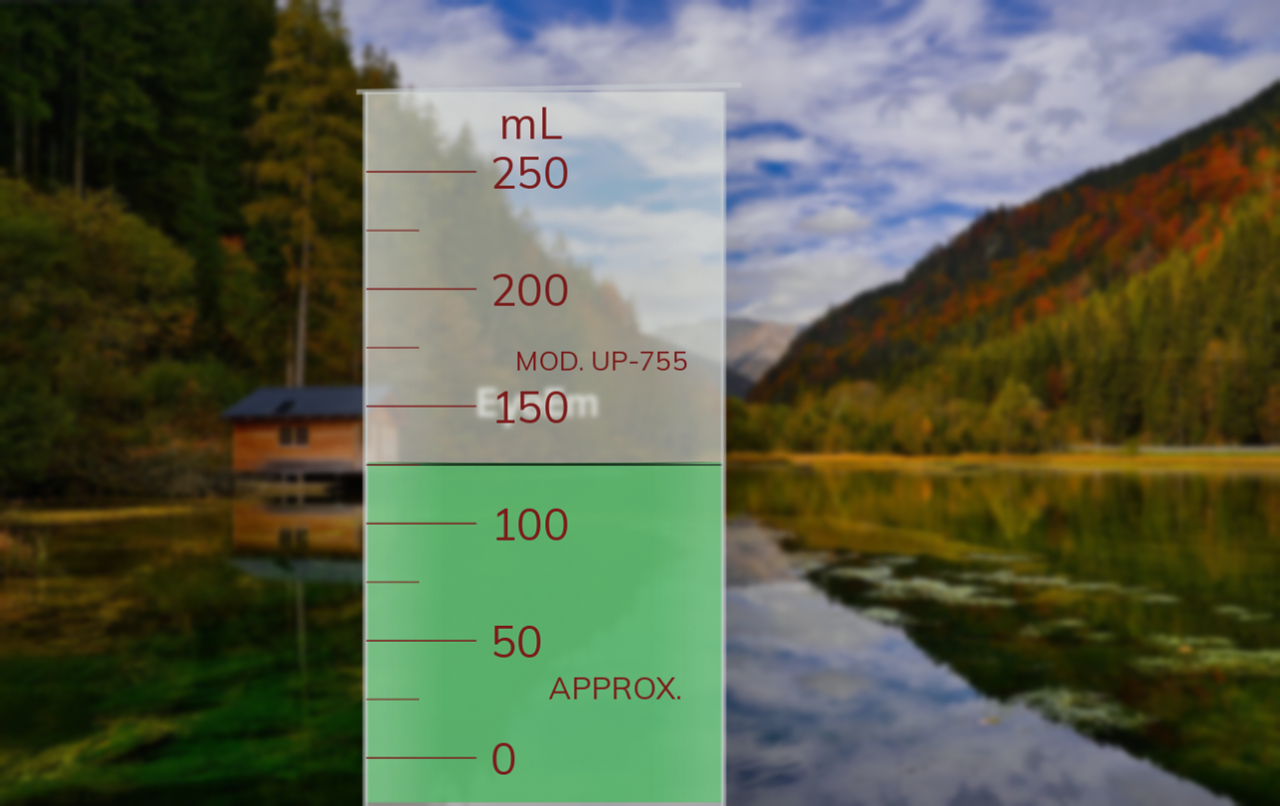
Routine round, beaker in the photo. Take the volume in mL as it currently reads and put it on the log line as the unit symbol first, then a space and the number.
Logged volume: mL 125
